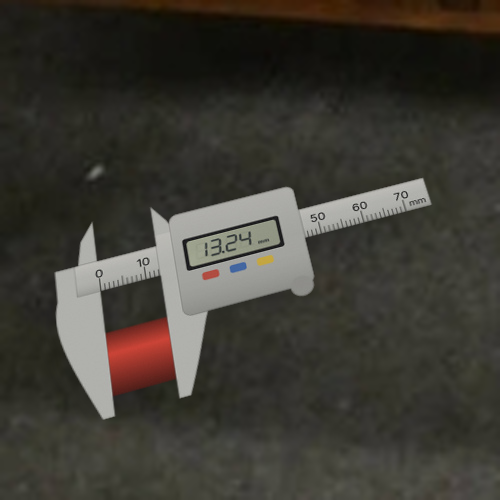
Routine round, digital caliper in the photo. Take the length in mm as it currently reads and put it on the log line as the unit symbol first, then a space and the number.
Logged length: mm 13.24
